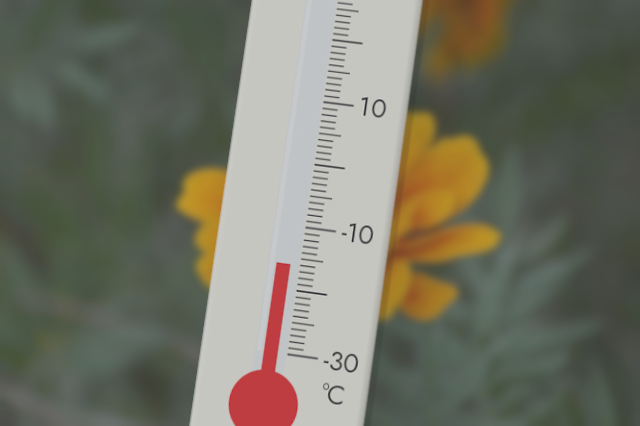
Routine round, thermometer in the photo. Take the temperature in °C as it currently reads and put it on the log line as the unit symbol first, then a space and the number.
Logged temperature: °C -16
